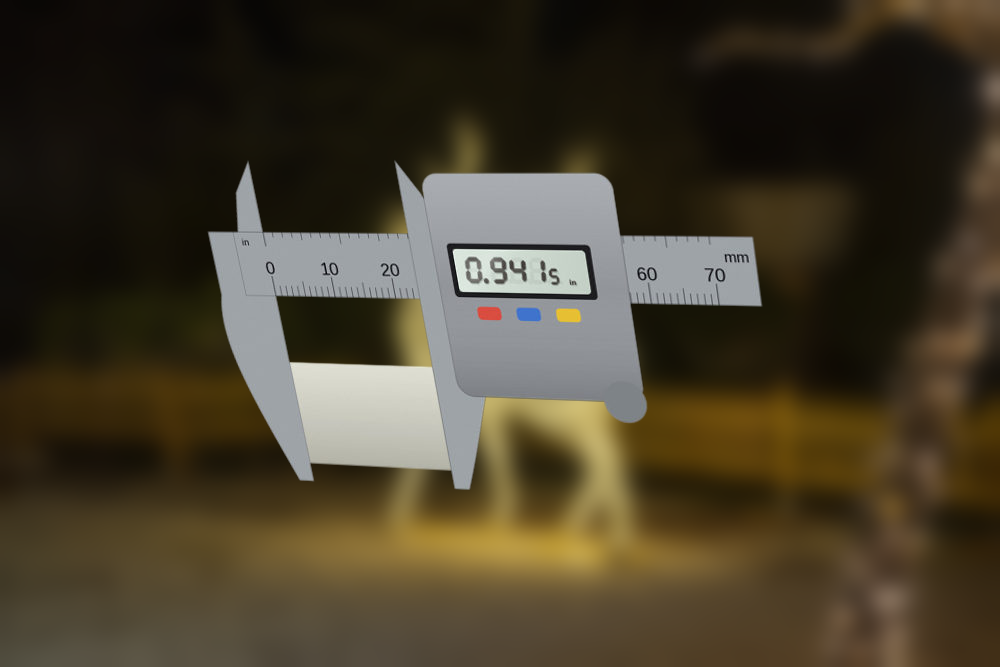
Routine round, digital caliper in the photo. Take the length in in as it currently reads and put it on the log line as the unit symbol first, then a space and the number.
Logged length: in 0.9415
